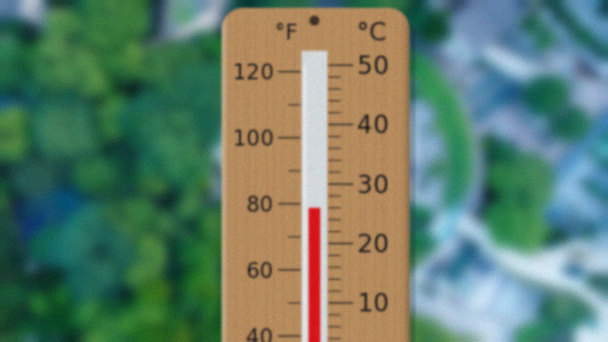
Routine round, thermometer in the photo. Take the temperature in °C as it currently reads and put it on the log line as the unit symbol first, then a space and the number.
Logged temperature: °C 26
